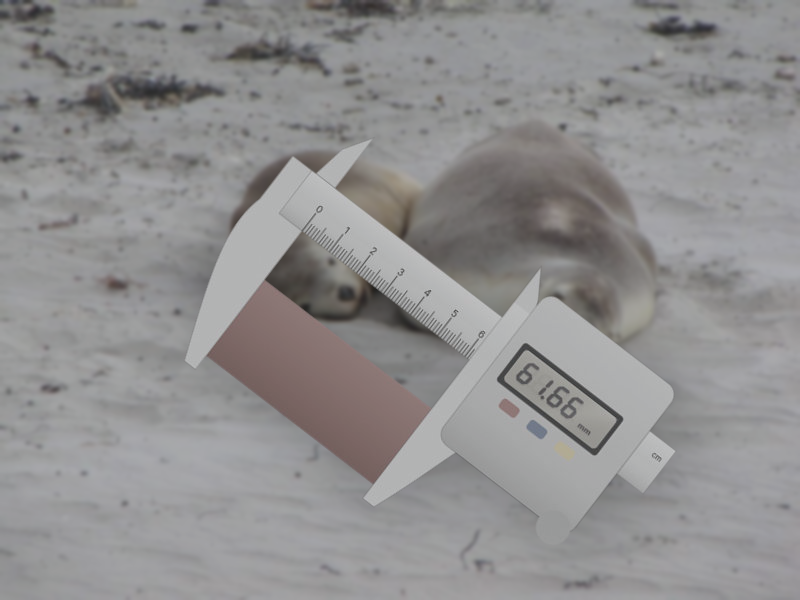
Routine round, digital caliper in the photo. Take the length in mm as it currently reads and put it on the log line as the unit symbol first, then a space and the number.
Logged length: mm 61.66
